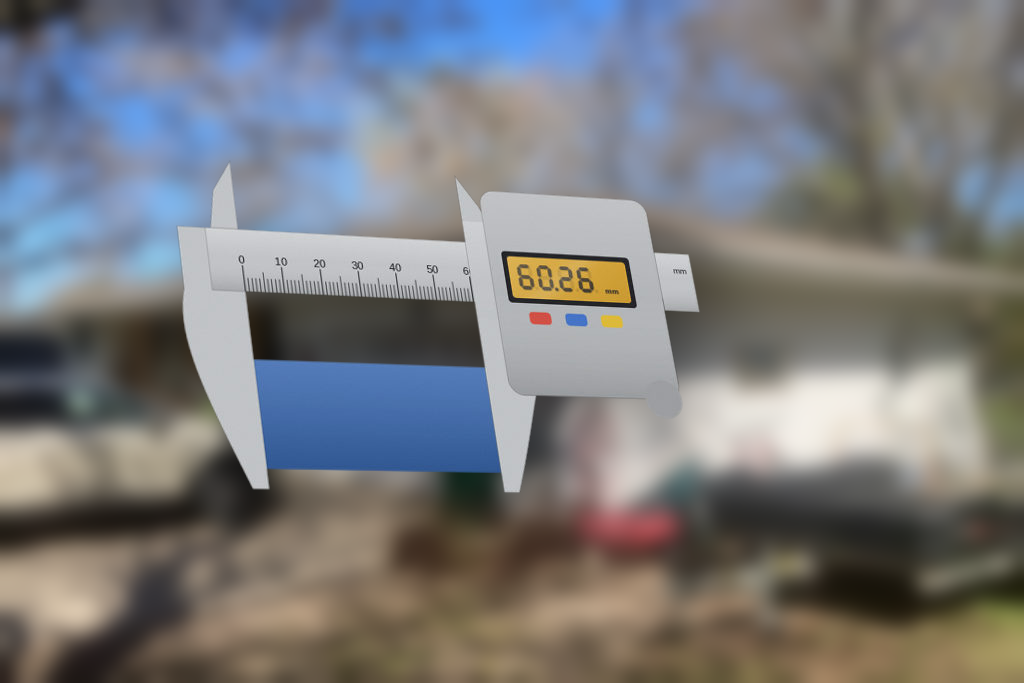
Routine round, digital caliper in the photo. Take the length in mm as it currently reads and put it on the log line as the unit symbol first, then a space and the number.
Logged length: mm 60.26
